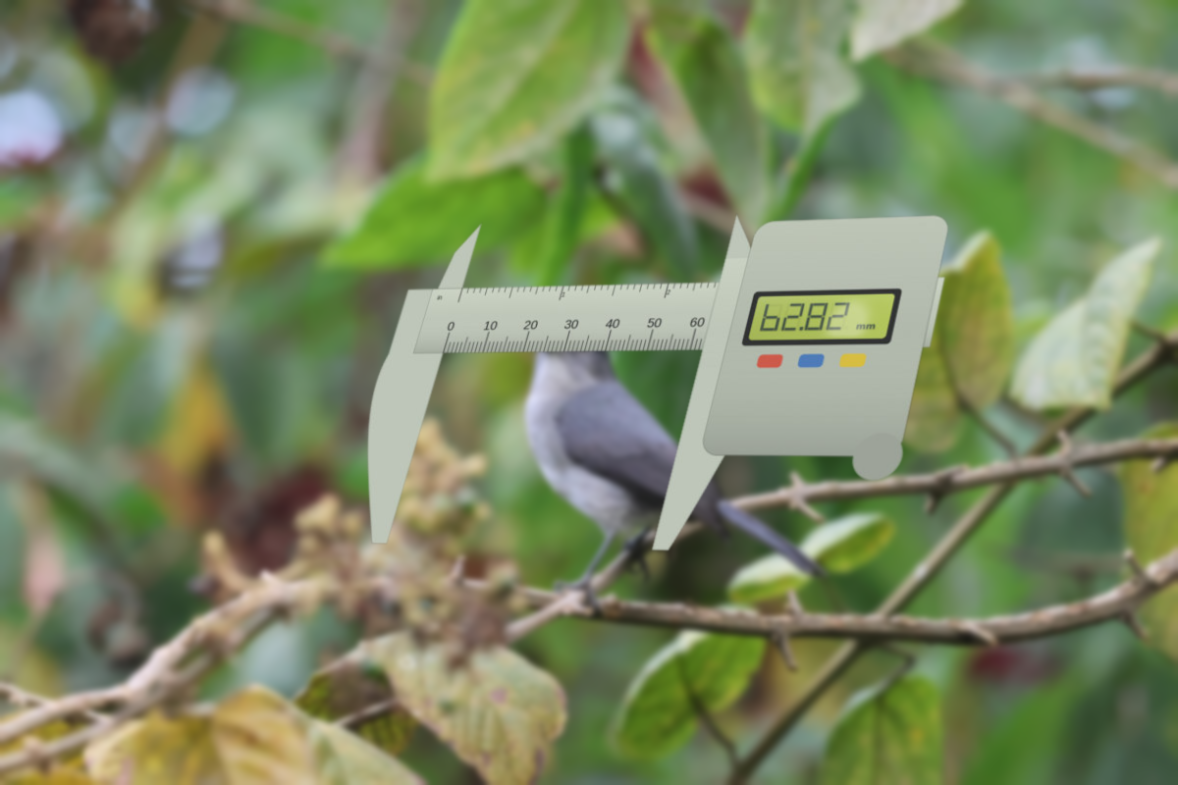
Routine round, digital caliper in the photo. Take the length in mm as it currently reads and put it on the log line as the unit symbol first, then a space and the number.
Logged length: mm 62.82
